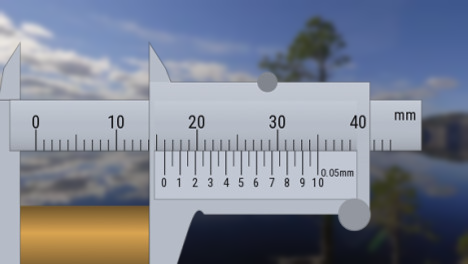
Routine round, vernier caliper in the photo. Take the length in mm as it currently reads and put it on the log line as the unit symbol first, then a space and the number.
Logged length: mm 16.0
